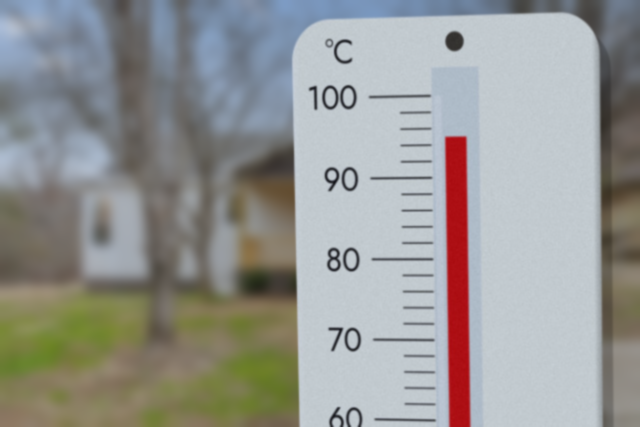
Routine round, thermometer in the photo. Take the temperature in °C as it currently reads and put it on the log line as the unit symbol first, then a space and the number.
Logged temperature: °C 95
